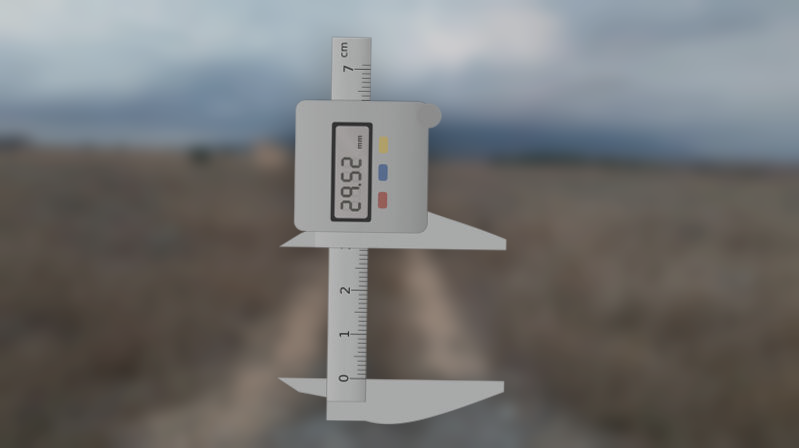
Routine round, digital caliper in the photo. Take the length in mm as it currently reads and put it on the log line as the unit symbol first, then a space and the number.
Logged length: mm 29.52
